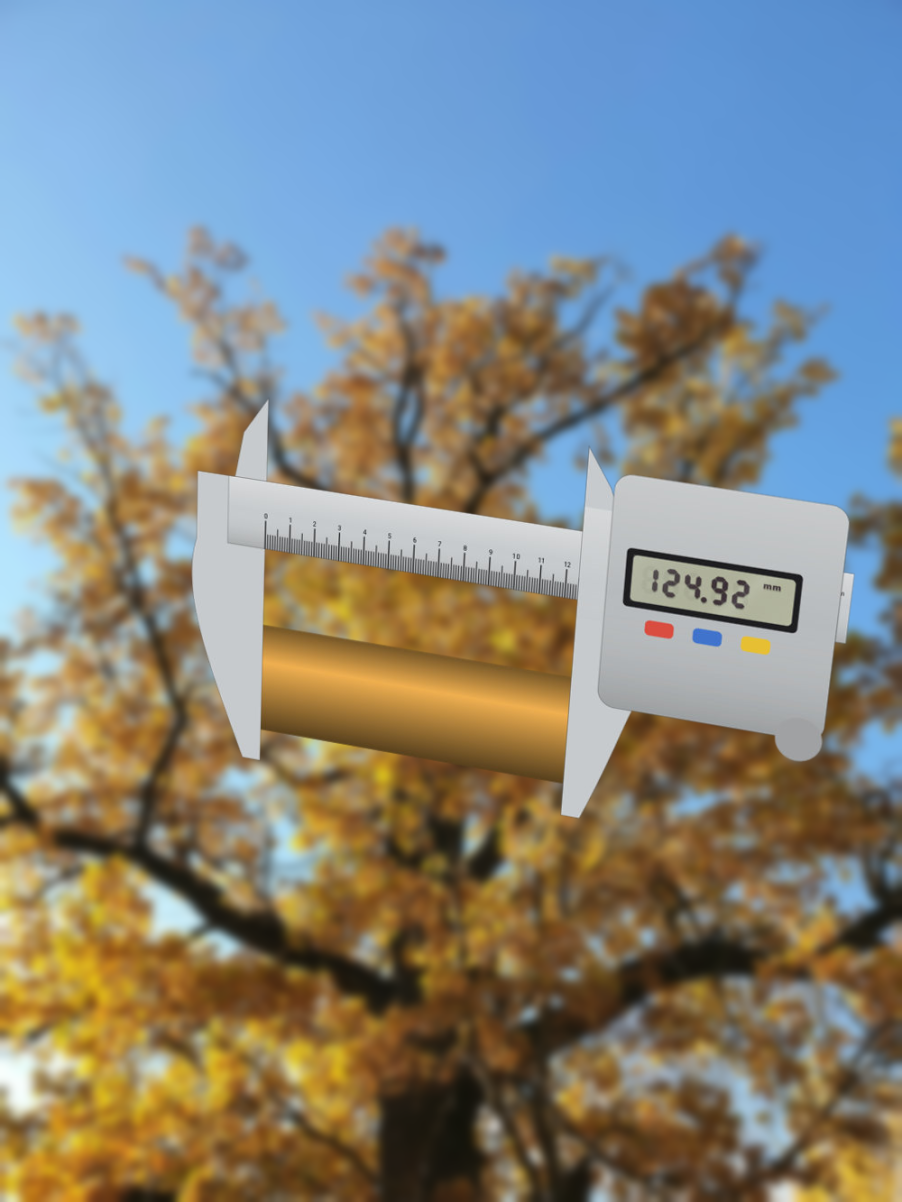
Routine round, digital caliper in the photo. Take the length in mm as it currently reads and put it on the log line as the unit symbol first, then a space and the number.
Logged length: mm 124.92
